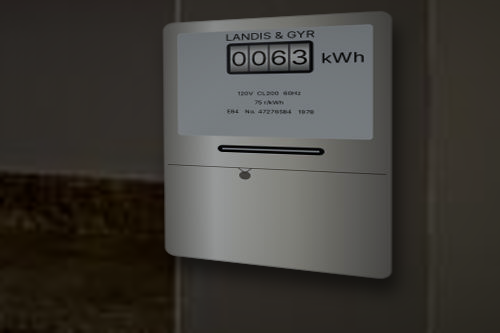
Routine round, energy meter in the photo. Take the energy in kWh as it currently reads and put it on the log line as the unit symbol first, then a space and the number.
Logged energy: kWh 63
